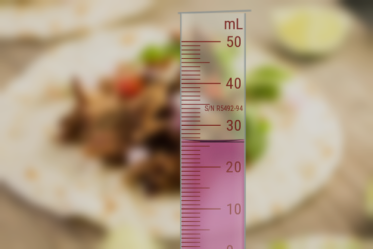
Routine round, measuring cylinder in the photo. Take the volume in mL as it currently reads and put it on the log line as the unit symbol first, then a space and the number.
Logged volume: mL 26
